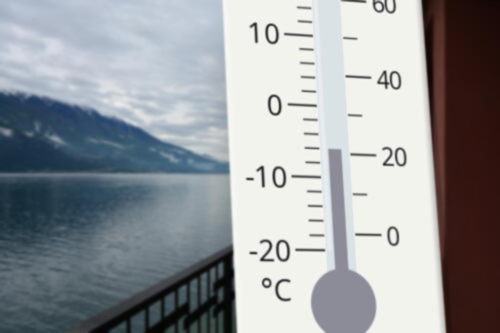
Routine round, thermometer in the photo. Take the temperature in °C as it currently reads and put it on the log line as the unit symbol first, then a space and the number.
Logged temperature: °C -6
